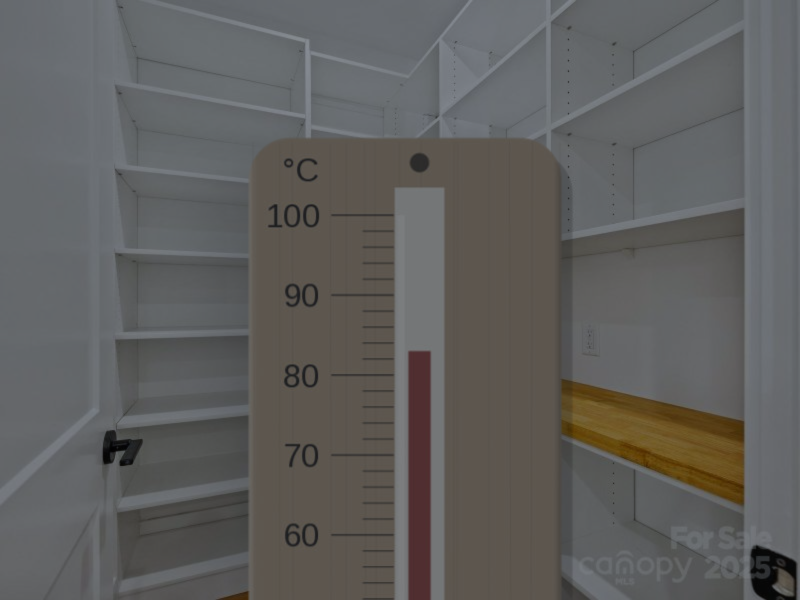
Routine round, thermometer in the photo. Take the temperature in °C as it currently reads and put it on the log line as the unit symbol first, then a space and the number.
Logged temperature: °C 83
